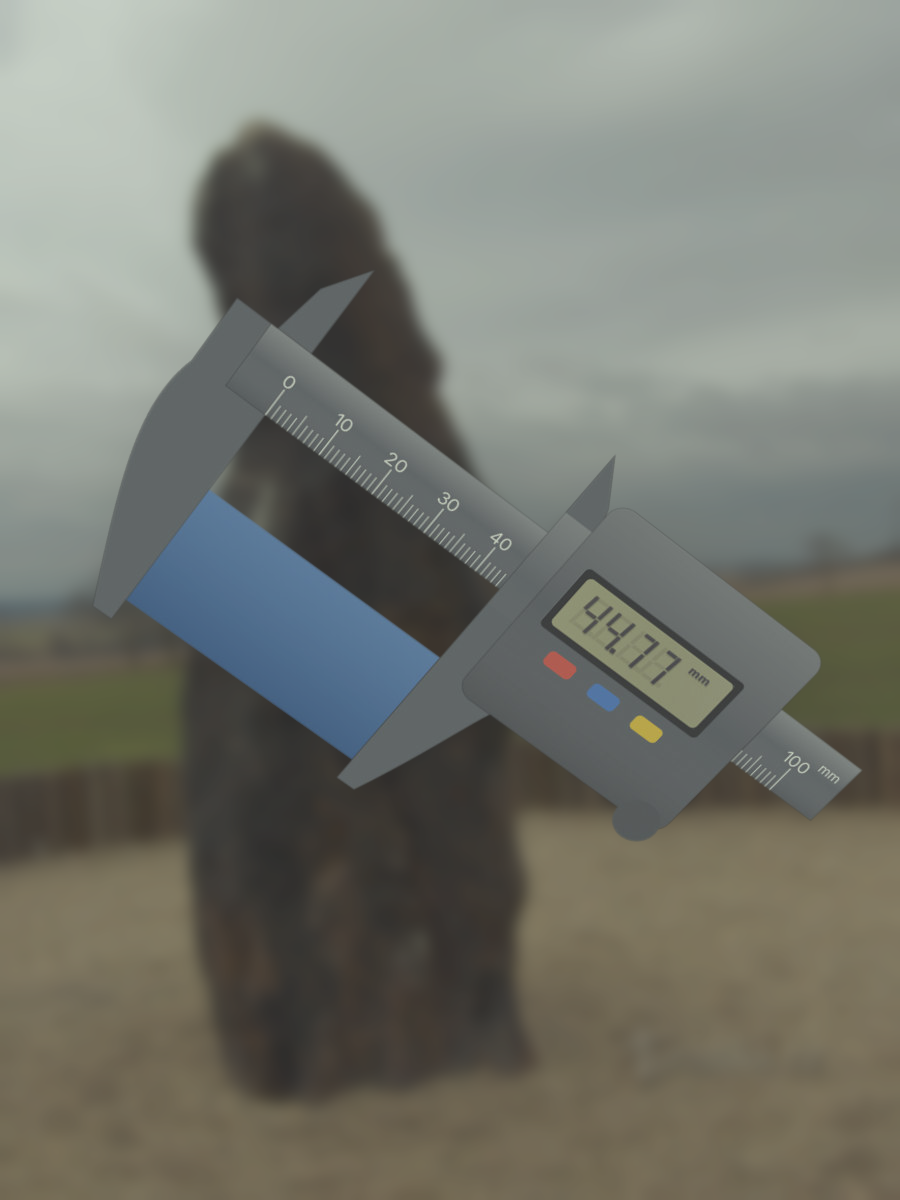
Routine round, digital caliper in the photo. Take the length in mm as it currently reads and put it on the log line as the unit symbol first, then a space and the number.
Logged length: mm 44.77
